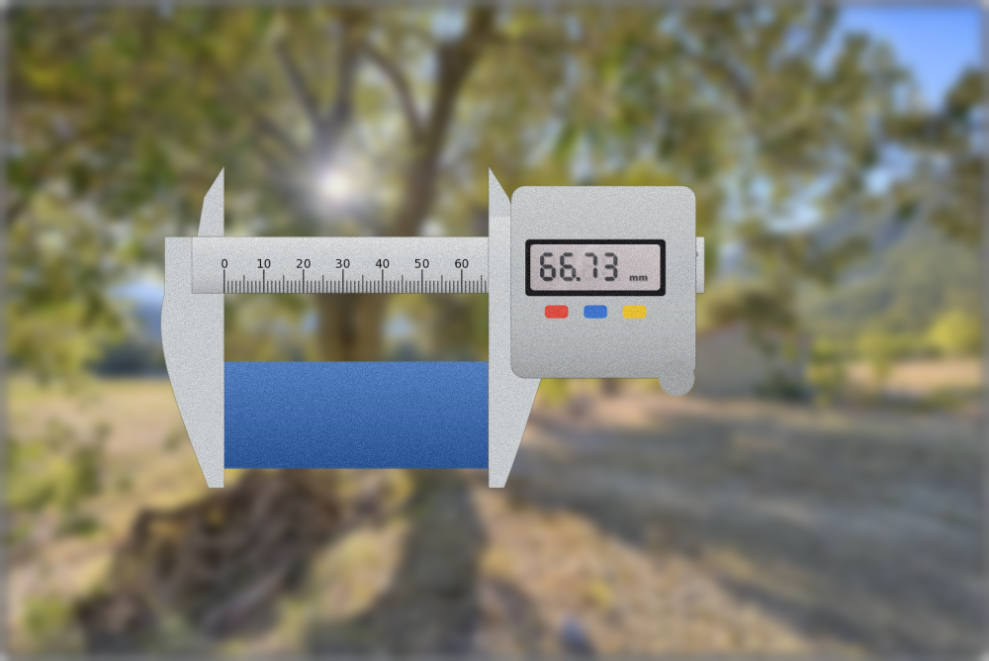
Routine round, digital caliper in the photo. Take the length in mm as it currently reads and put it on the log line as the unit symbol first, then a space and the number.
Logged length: mm 66.73
